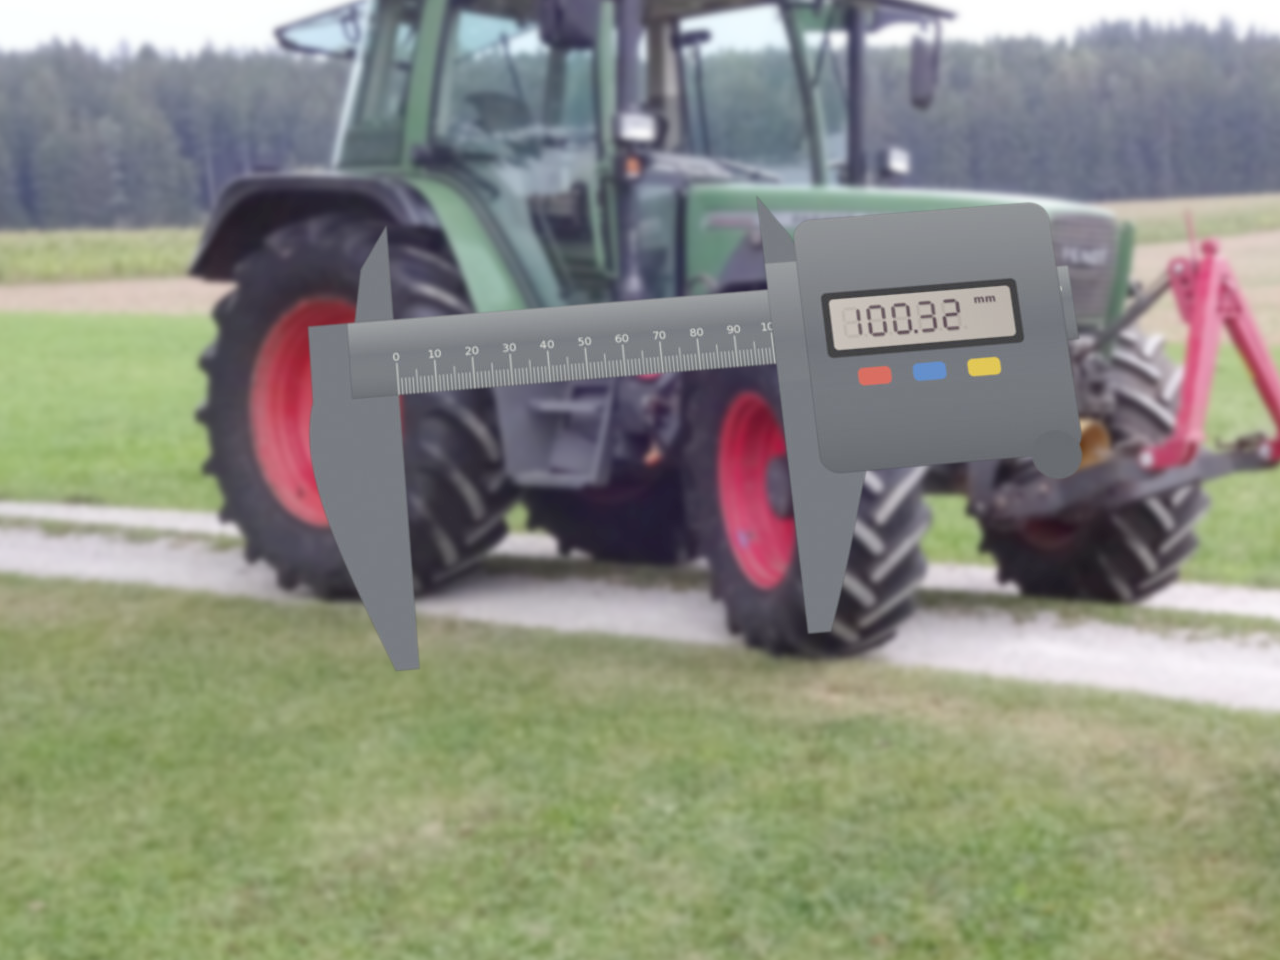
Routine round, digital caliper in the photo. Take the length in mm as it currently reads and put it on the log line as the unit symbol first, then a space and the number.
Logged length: mm 100.32
